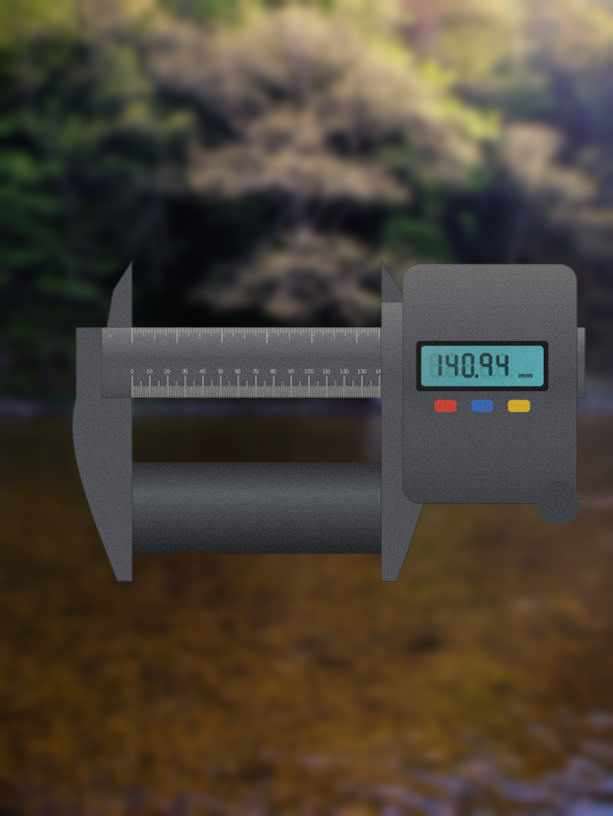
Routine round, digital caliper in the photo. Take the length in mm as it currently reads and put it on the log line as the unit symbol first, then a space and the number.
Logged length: mm 140.94
